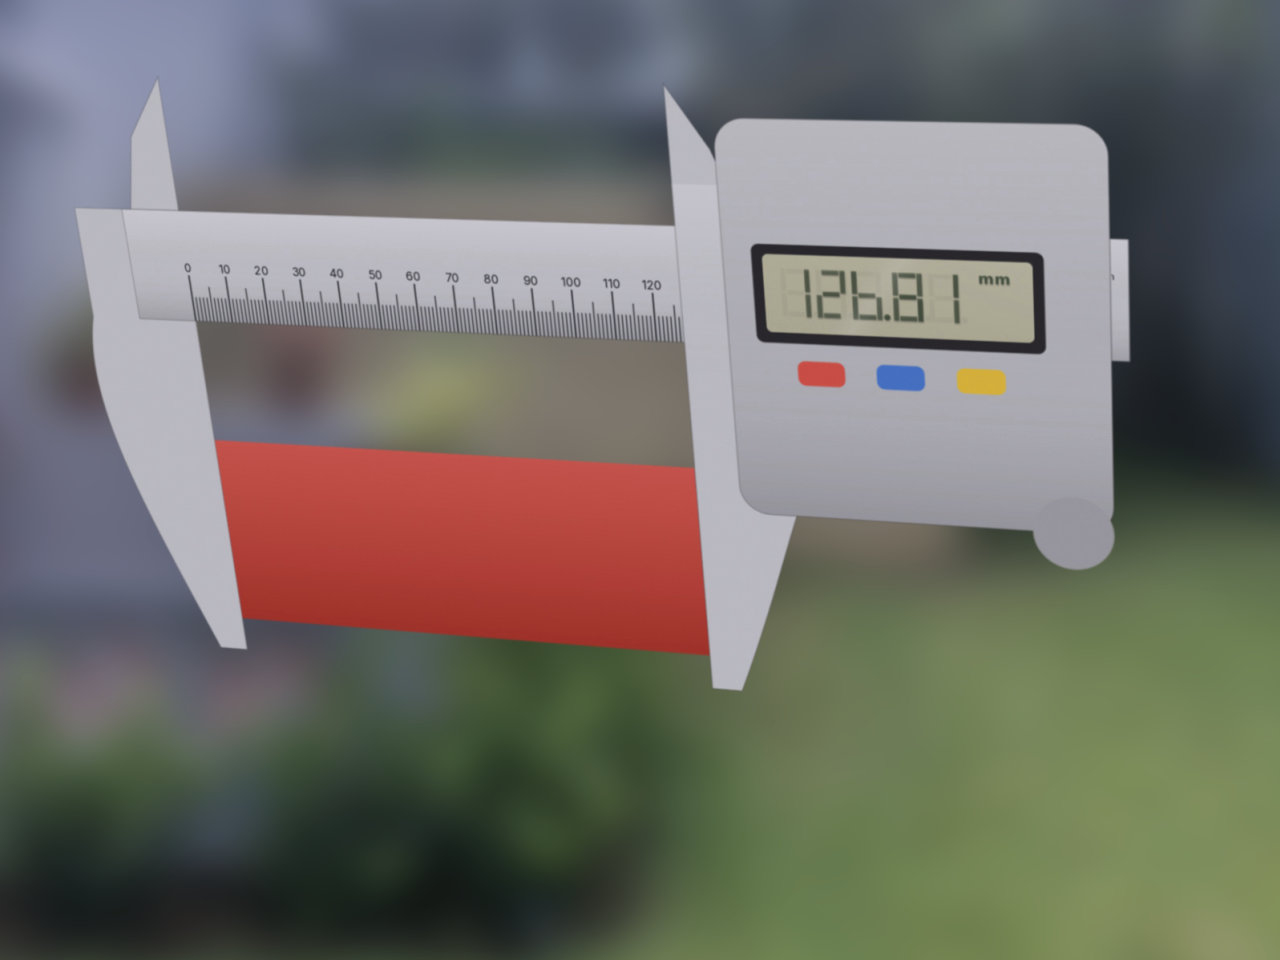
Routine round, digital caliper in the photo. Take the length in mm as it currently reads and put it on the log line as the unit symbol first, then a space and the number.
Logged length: mm 126.81
